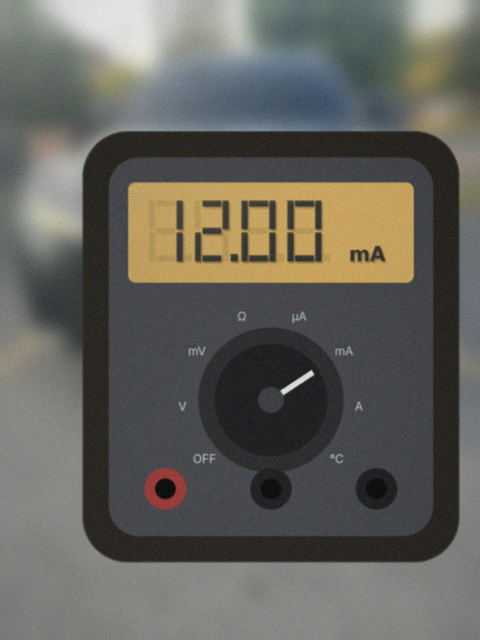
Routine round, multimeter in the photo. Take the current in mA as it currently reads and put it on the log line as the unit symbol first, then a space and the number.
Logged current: mA 12.00
